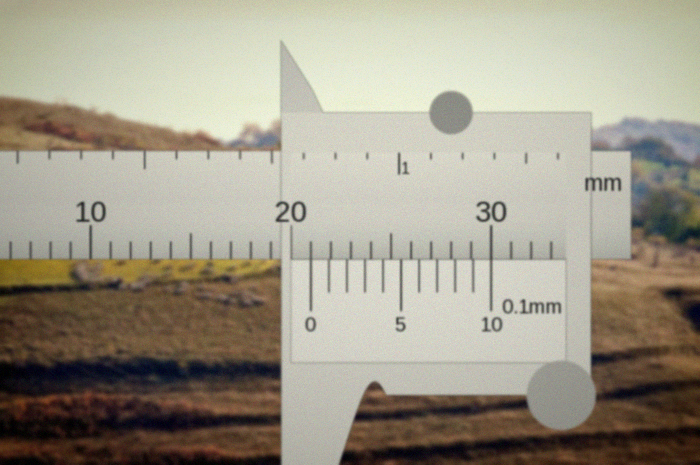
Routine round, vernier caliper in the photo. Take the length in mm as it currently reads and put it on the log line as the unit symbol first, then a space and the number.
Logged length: mm 21.0
